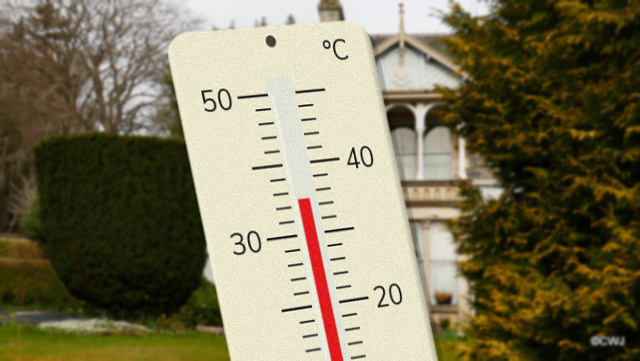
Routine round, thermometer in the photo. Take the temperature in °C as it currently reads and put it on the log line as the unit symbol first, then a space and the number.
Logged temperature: °C 35
